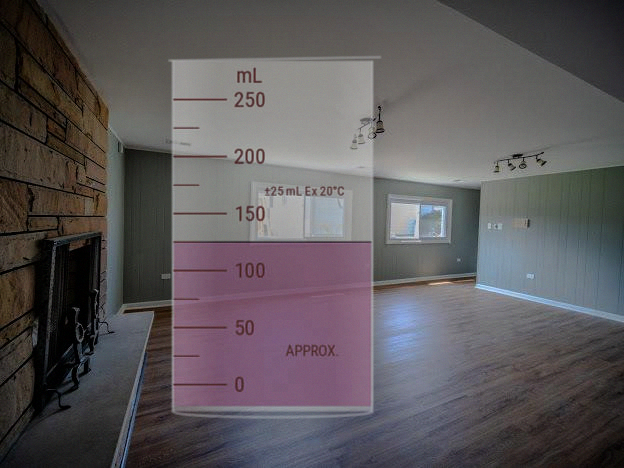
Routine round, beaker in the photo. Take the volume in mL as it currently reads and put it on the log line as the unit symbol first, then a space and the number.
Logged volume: mL 125
